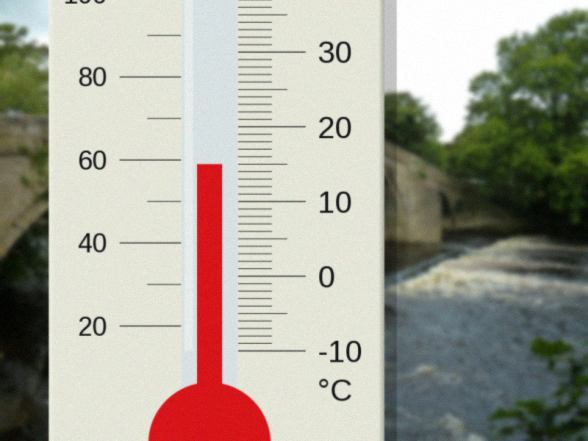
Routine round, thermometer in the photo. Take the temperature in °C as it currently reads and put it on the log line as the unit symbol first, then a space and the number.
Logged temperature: °C 15
